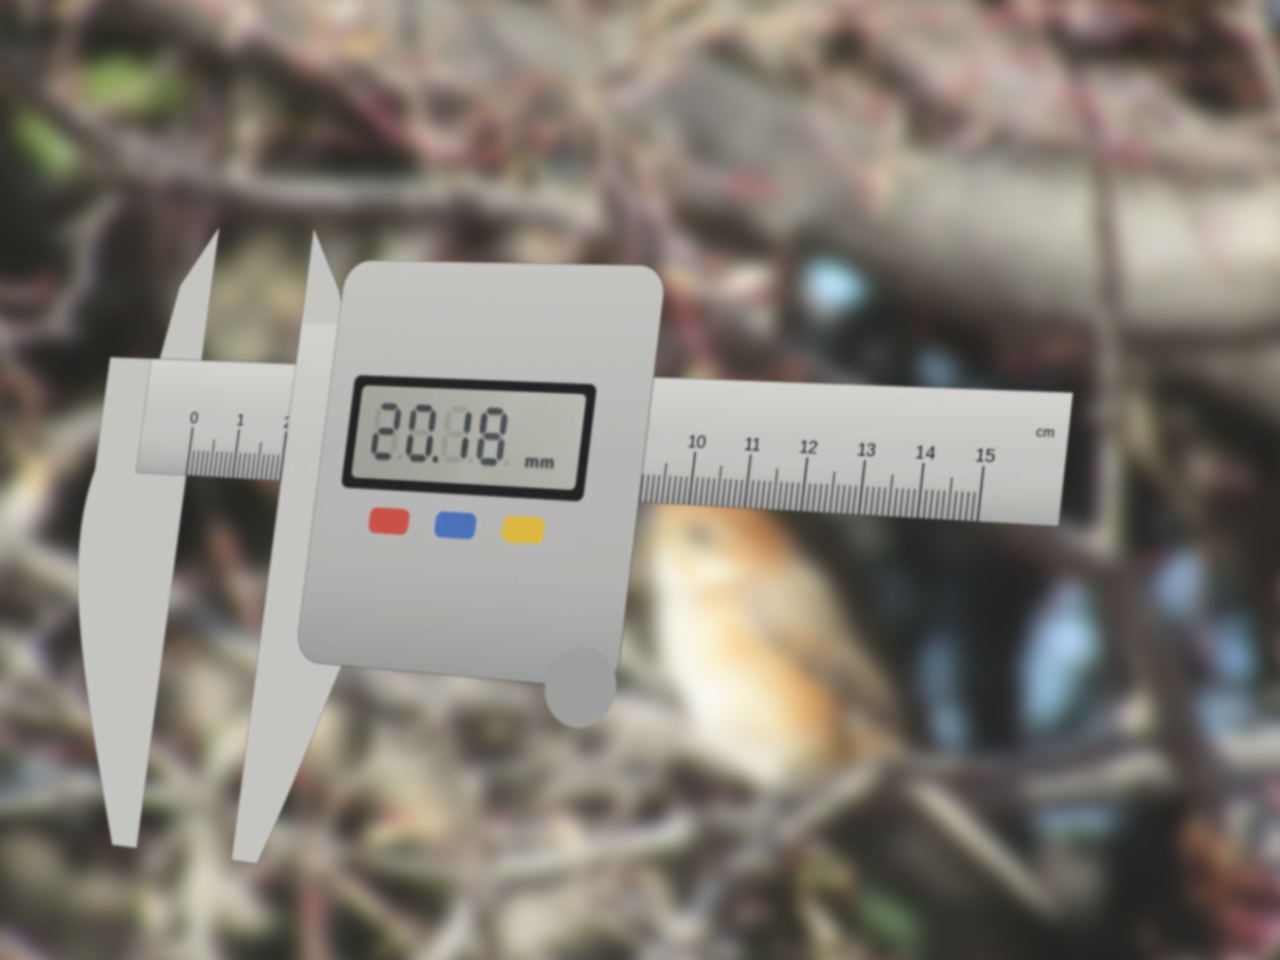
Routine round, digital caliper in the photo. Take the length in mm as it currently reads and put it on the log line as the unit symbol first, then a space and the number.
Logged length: mm 20.18
